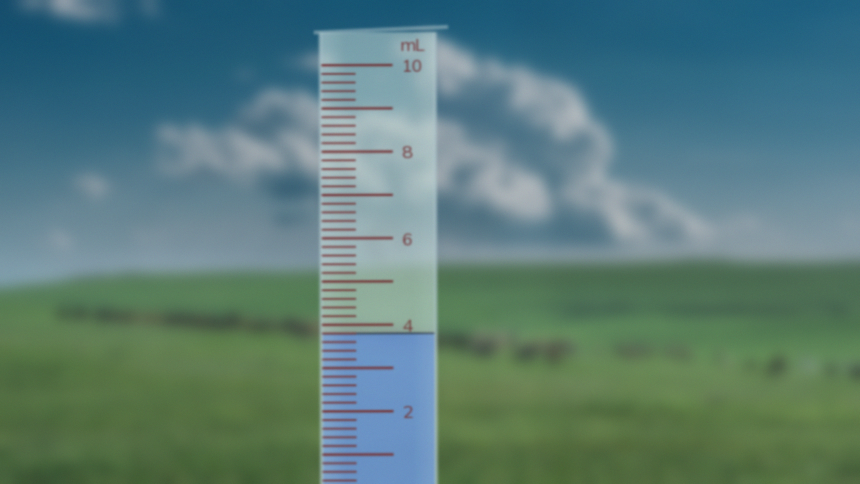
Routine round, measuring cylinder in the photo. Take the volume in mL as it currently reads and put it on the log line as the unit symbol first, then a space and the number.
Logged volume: mL 3.8
